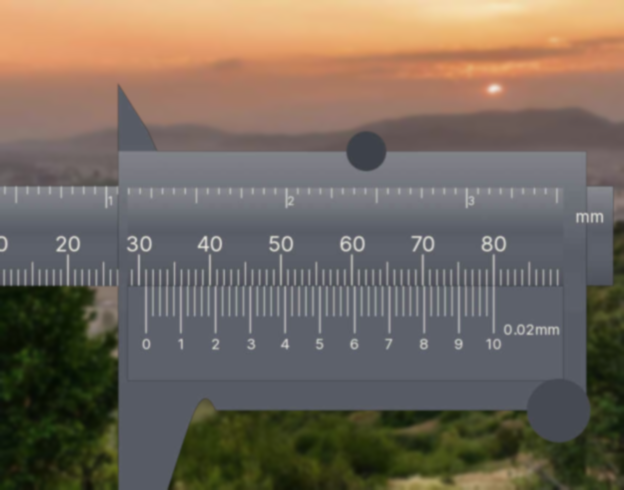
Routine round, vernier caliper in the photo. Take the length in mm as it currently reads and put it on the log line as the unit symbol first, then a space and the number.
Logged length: mm 31.0
